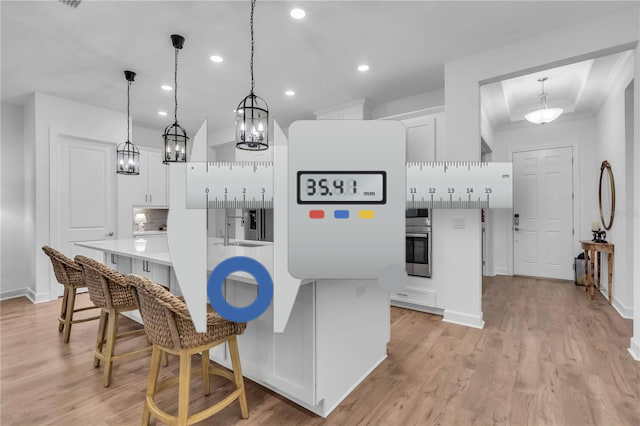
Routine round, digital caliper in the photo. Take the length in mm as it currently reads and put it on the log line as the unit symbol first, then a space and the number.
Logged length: mm 35.41
